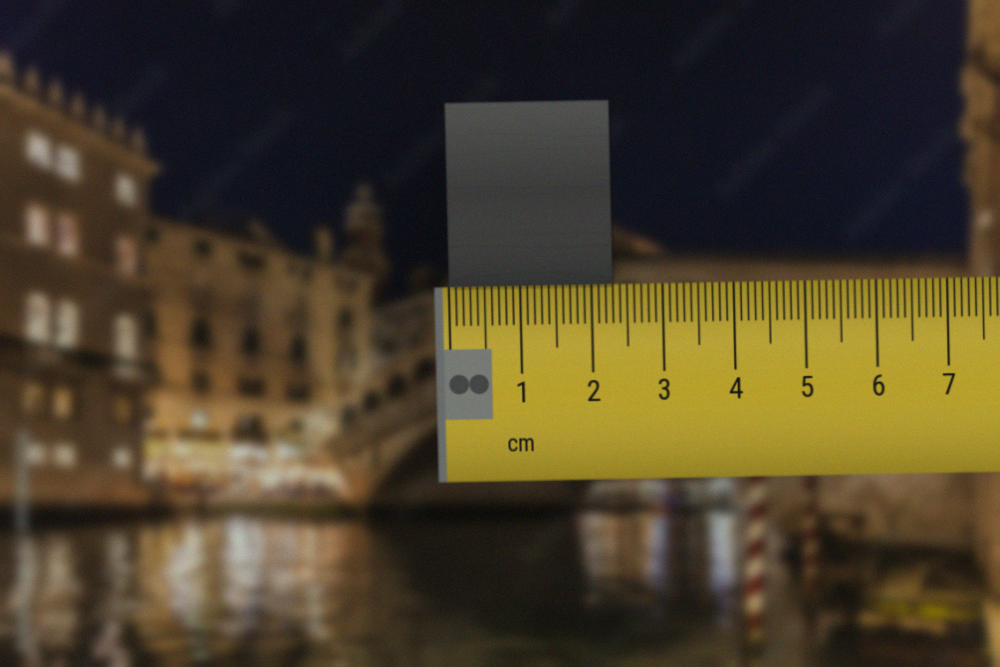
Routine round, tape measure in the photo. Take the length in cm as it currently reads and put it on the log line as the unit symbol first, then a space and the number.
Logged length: cm 2.3
